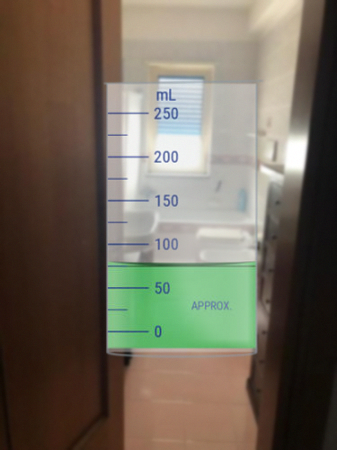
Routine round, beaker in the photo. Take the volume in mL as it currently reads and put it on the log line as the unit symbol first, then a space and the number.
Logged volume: mL 75
